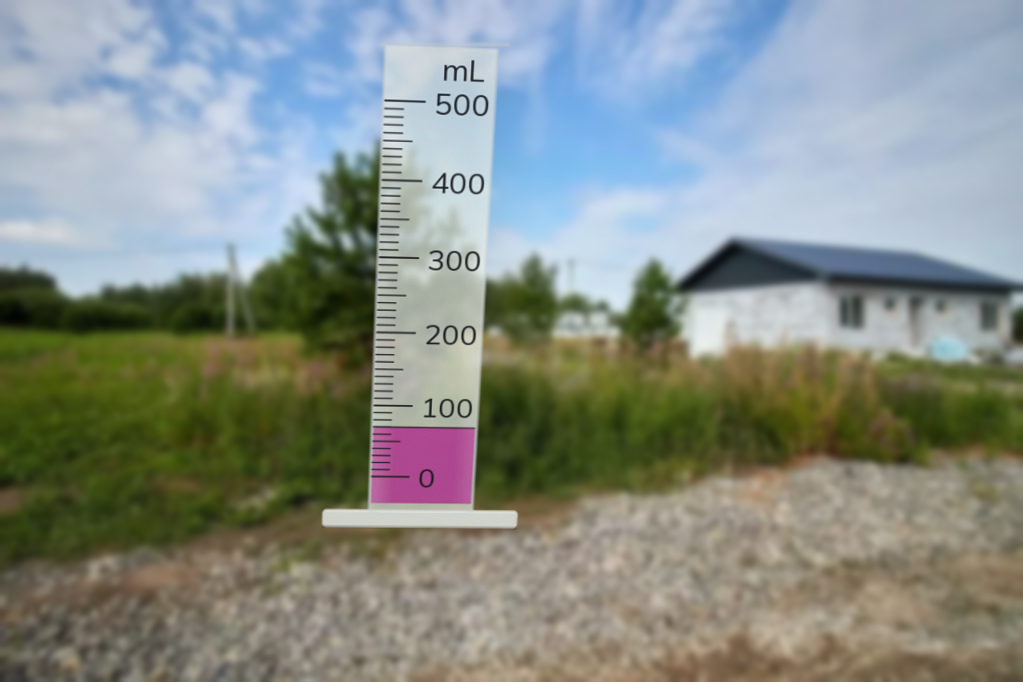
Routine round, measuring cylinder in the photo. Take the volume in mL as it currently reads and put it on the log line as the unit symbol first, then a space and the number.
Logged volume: mL 70
